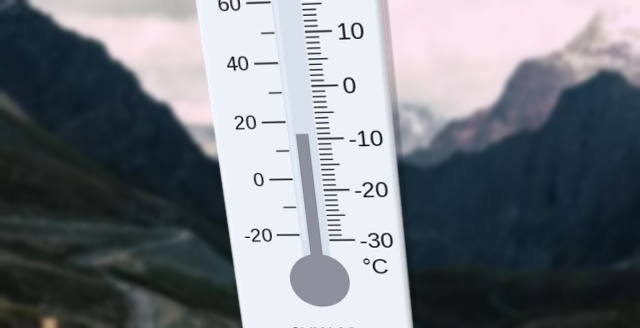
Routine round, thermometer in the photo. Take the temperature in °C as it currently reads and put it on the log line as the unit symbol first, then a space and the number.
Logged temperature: °C -9
